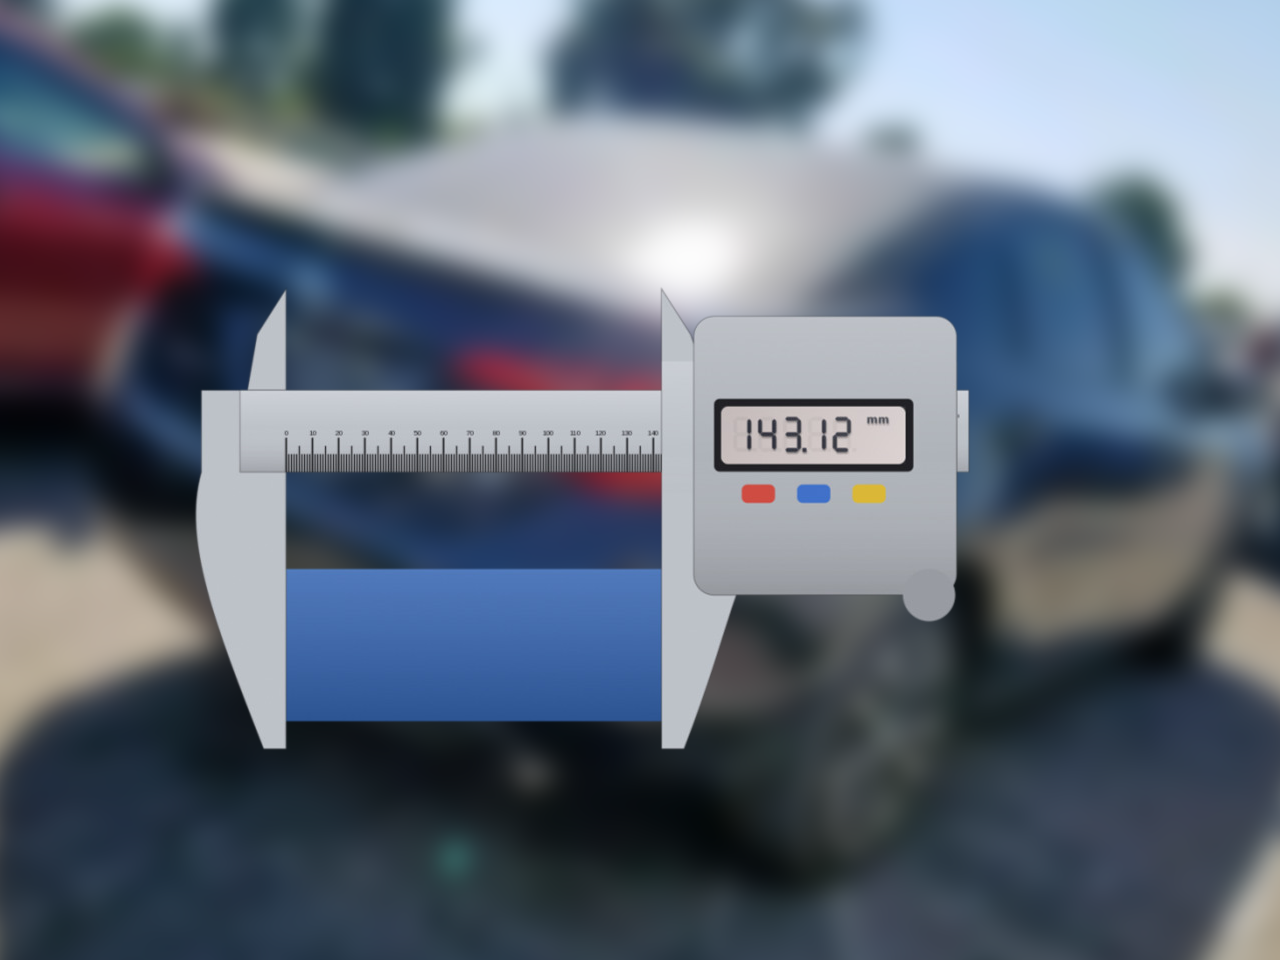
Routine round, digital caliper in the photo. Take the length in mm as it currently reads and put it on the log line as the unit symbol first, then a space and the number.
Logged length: mm 143.12
